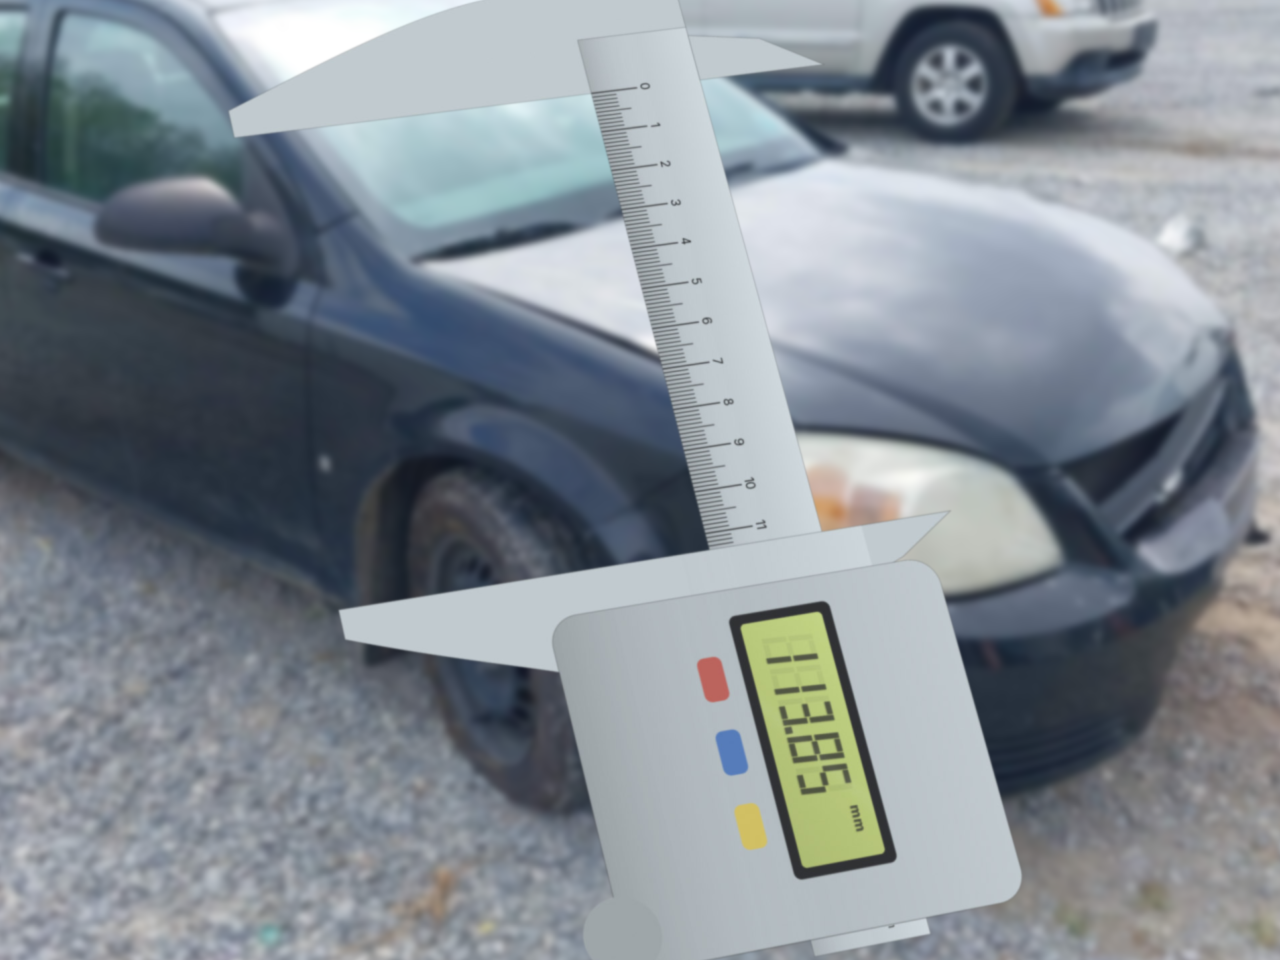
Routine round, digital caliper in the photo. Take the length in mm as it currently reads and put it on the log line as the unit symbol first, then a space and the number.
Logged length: mm 113.85
